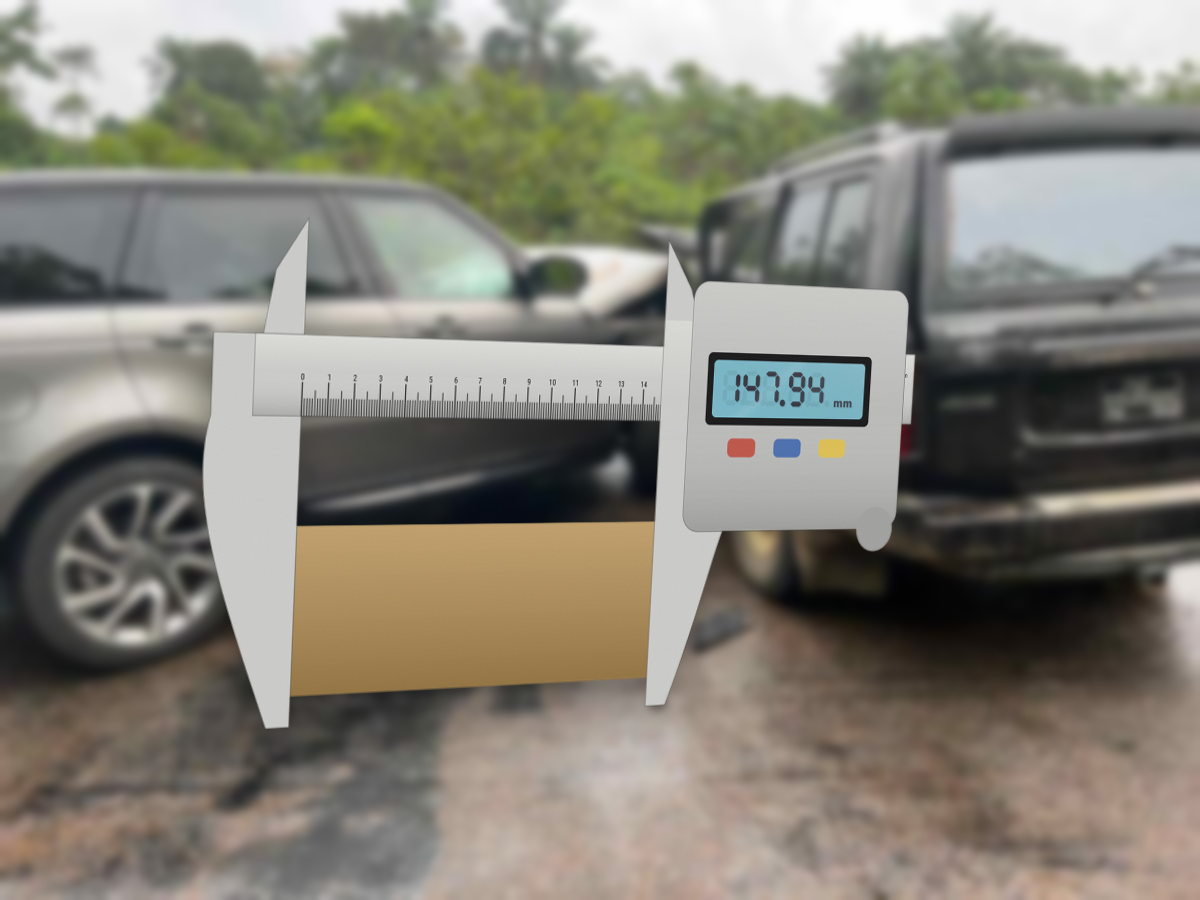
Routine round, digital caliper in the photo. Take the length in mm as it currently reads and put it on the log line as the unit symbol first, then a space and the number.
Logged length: mm 147.94
